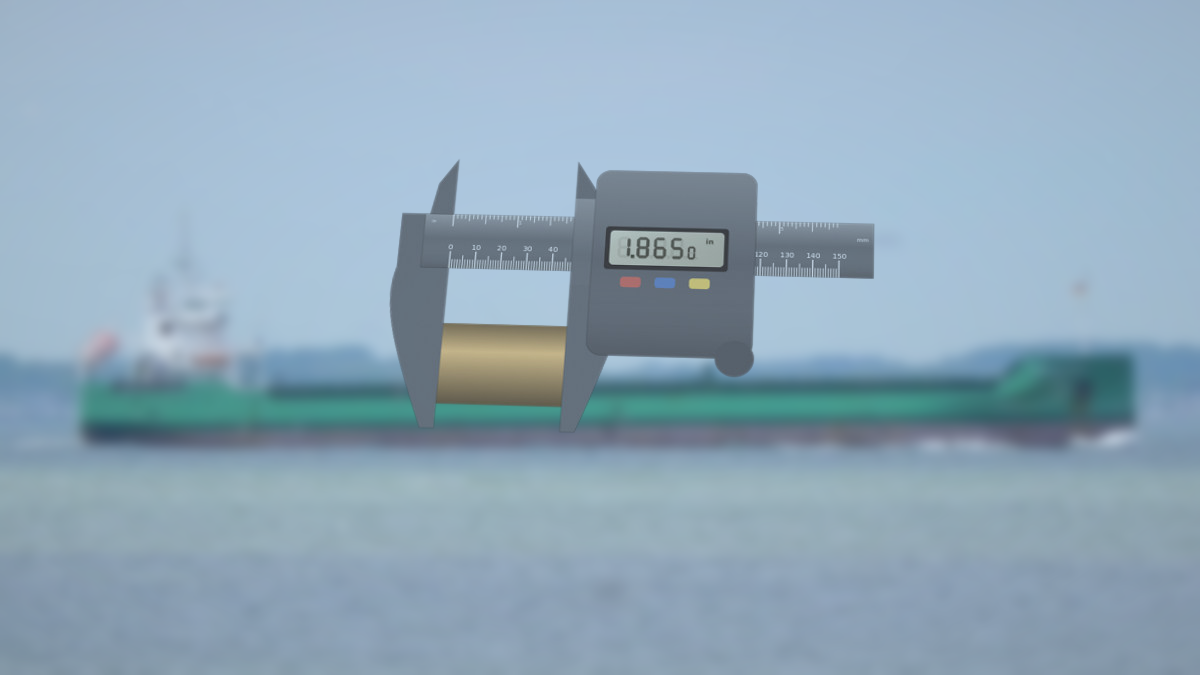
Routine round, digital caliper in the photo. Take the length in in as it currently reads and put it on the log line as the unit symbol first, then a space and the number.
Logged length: in 1.8650
